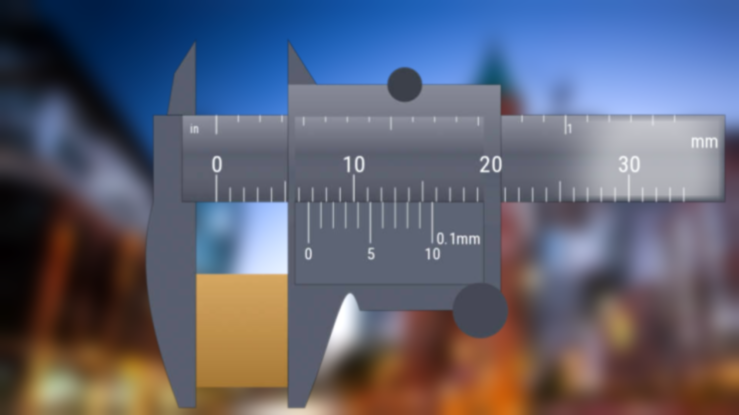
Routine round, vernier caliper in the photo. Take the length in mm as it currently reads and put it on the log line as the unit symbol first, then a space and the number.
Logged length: mm 6.7
